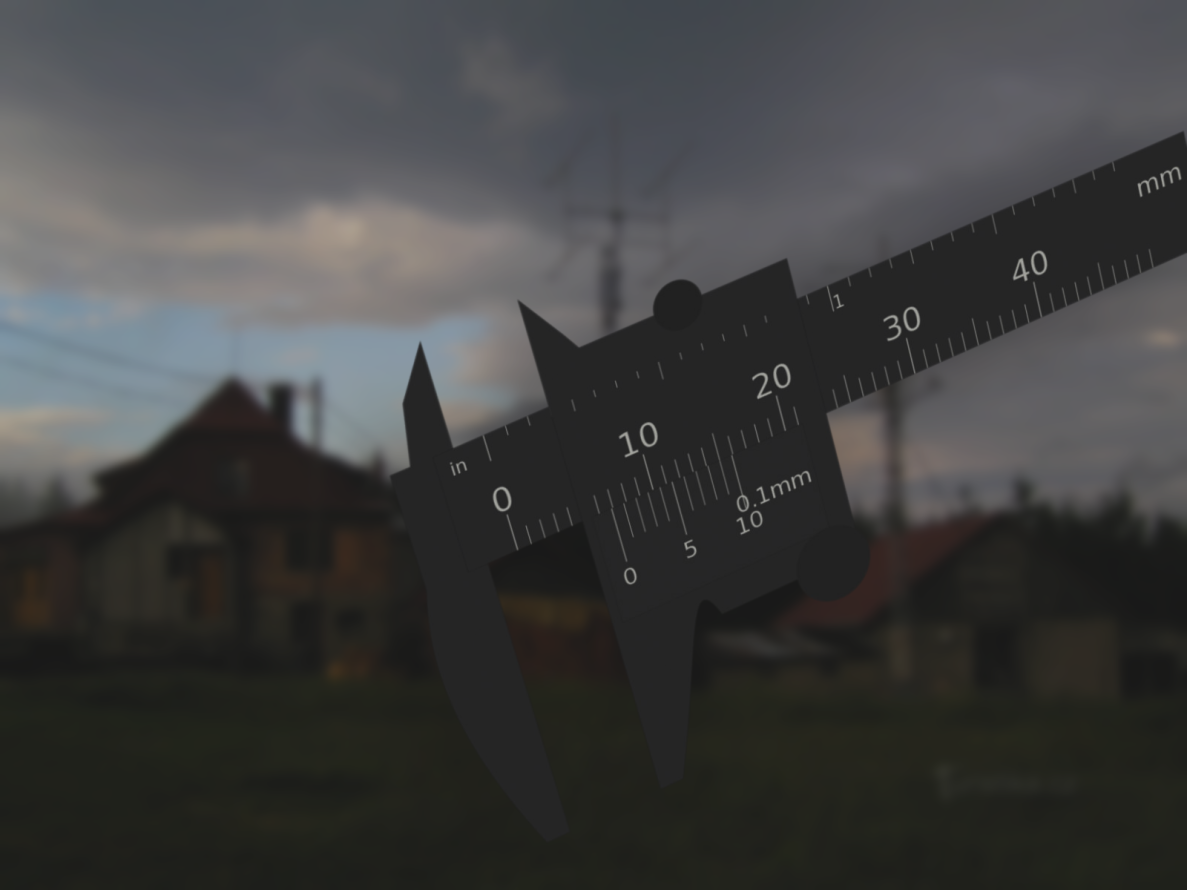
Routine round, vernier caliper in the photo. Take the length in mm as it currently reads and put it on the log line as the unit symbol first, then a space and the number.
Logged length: mm 6.9
